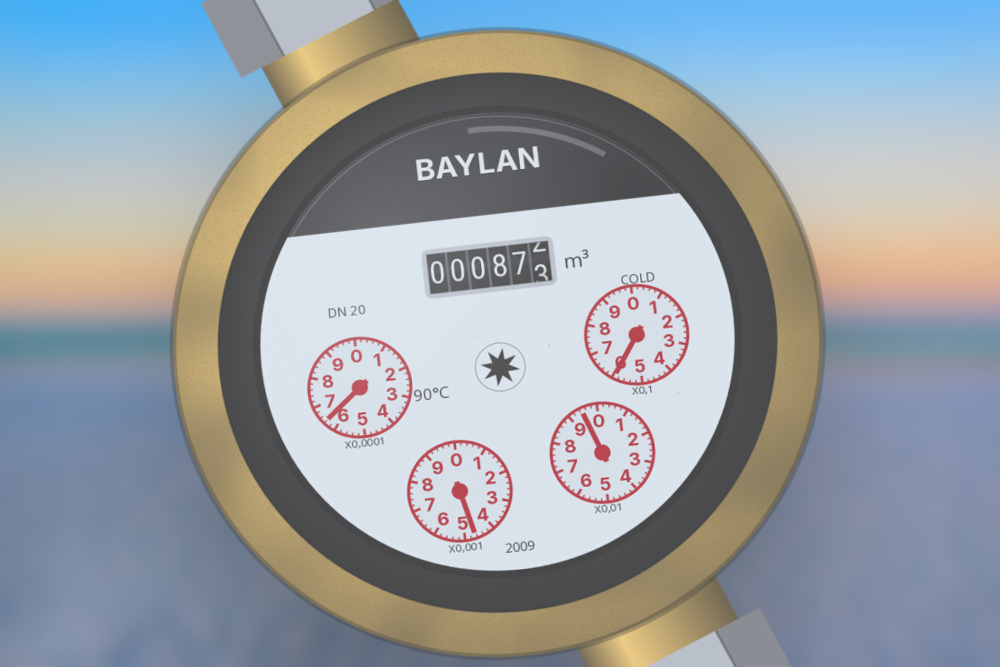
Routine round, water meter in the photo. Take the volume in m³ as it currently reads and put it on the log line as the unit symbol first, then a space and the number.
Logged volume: m³ 872.5946
